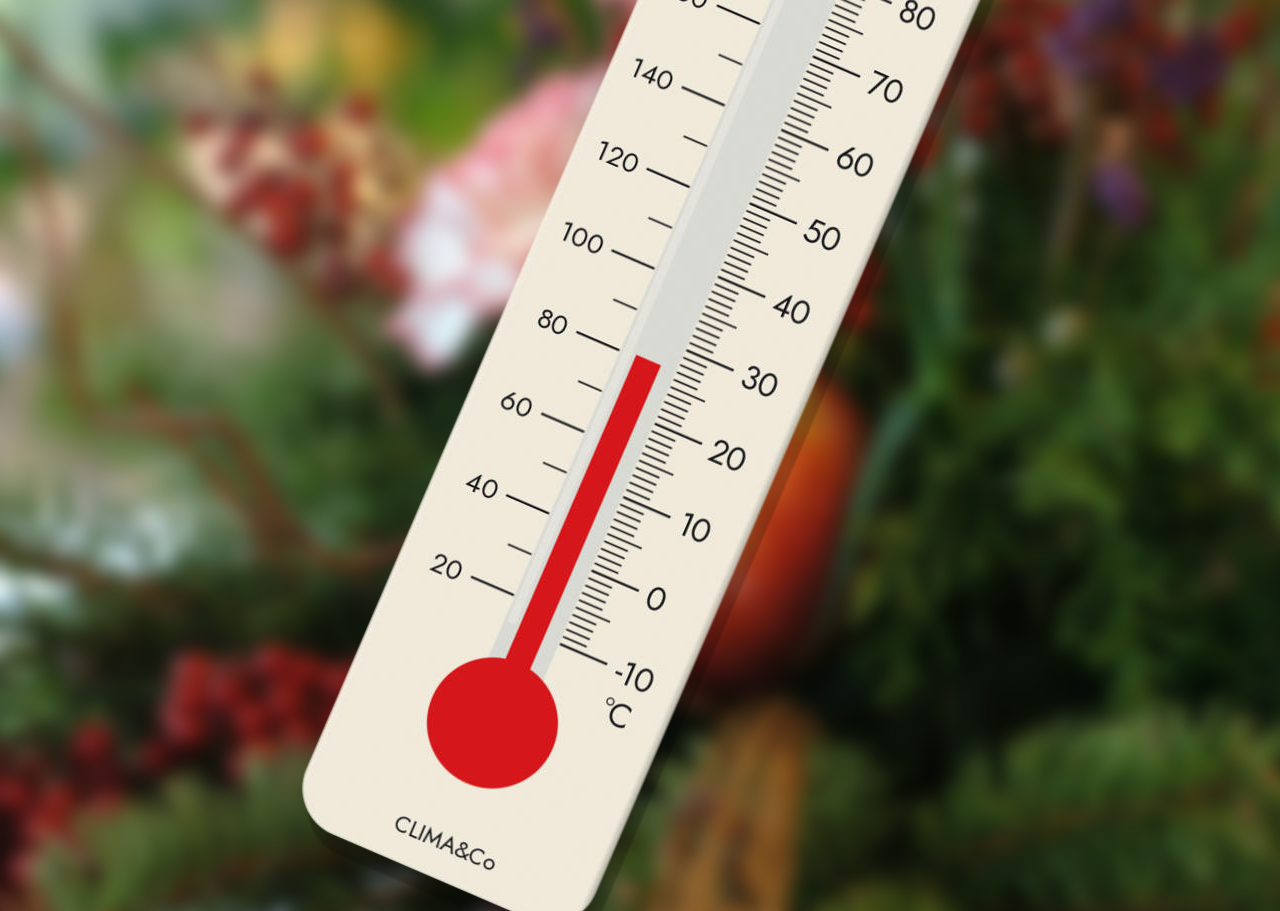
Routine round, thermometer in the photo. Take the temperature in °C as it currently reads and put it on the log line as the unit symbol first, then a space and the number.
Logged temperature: °C 27
